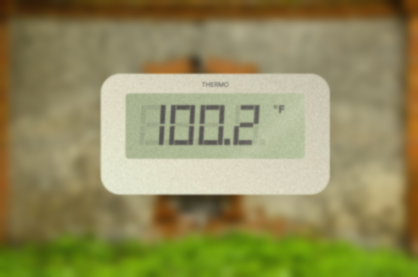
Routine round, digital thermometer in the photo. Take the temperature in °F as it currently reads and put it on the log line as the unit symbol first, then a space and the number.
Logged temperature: °F 100.2
